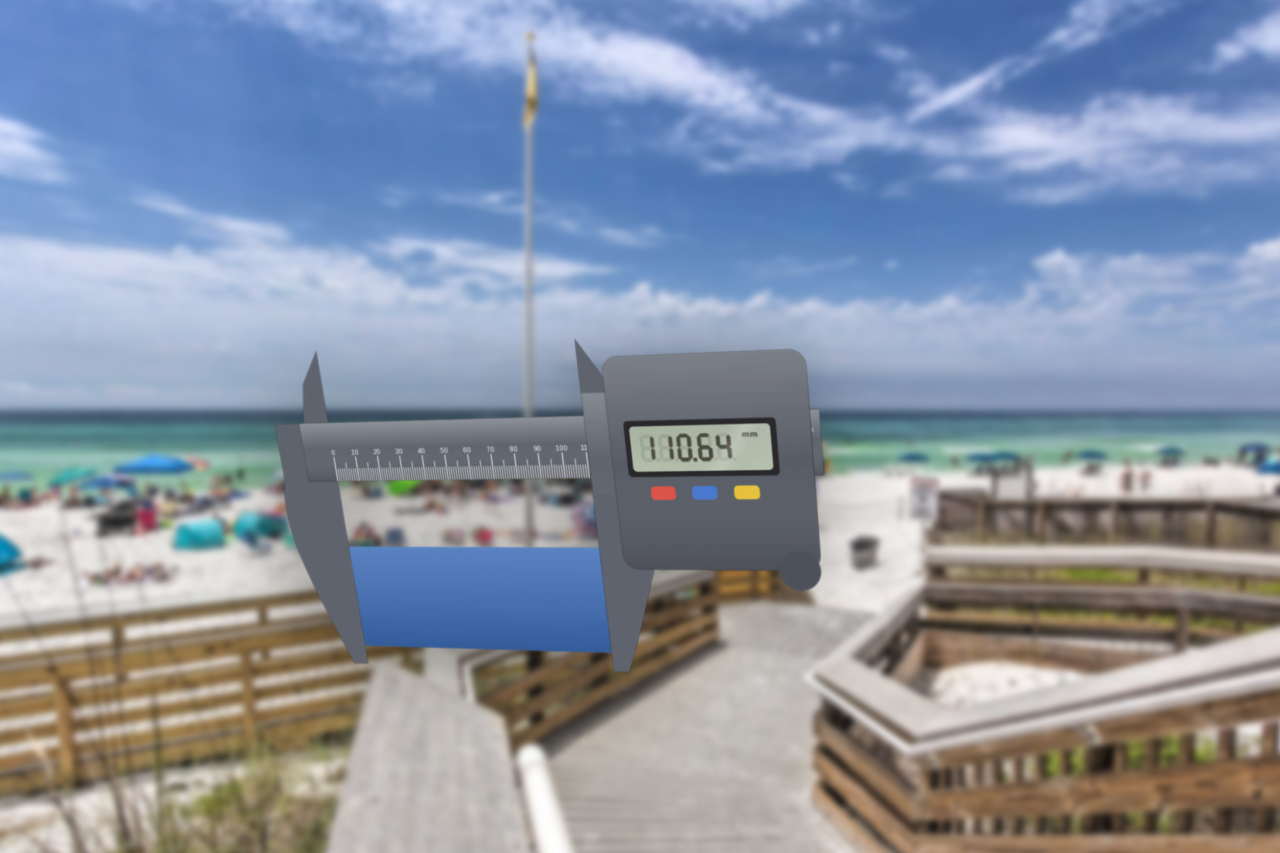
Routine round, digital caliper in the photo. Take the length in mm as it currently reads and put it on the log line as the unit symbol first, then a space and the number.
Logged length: mm 110.64
